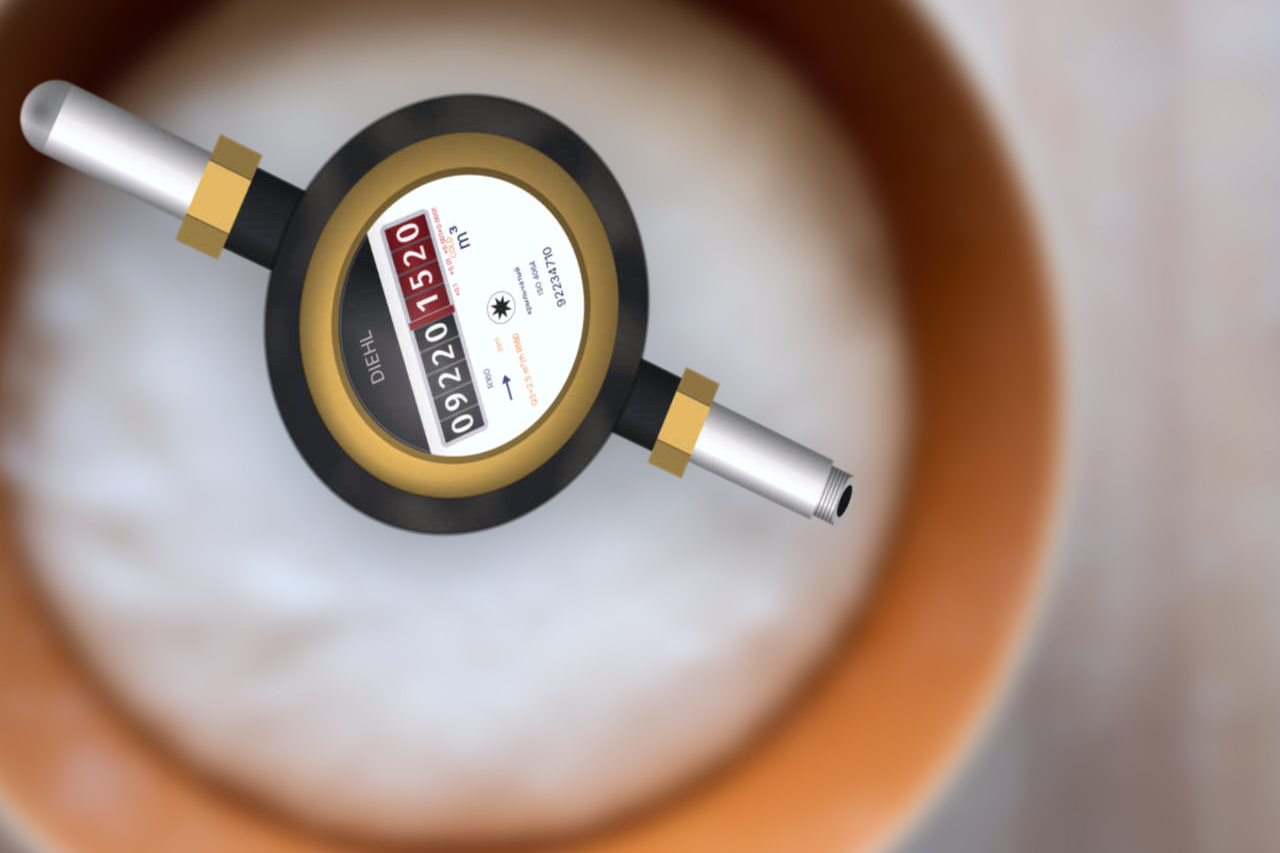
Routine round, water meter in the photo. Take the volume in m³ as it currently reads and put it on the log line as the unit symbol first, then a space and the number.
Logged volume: m³ 9220.1520
